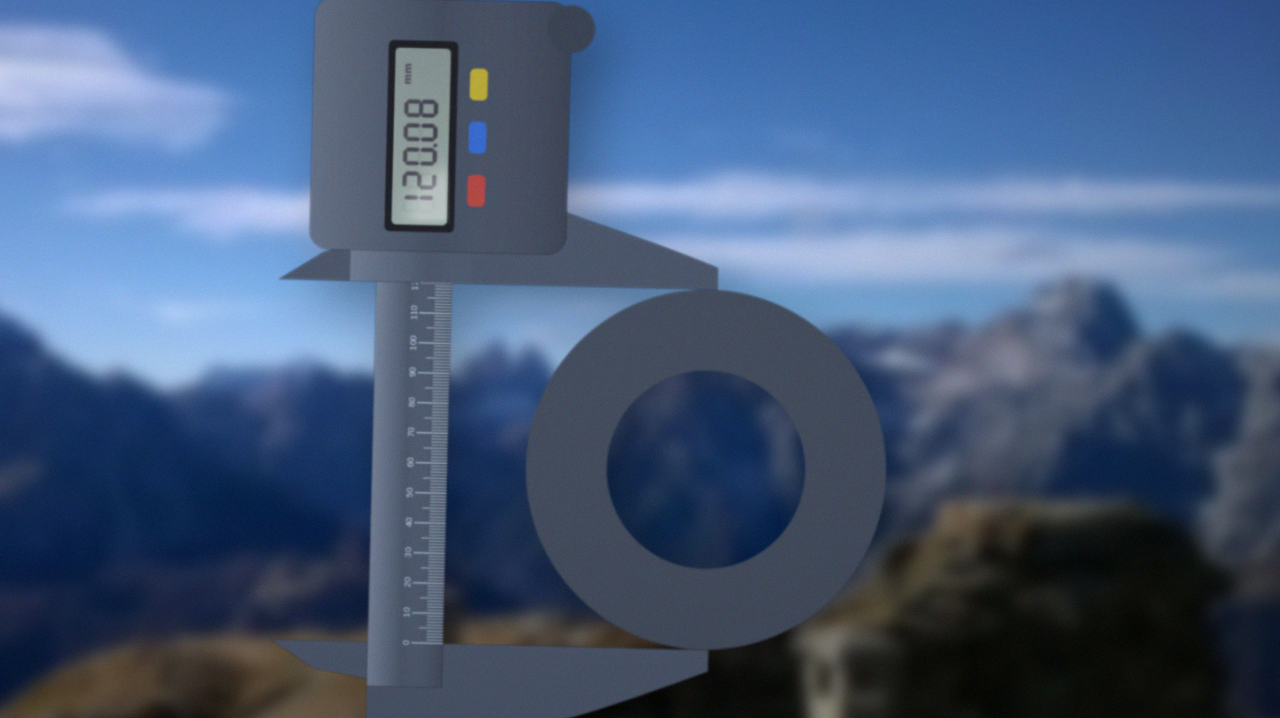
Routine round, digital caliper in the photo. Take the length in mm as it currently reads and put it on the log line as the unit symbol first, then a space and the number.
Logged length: mm 120.08
